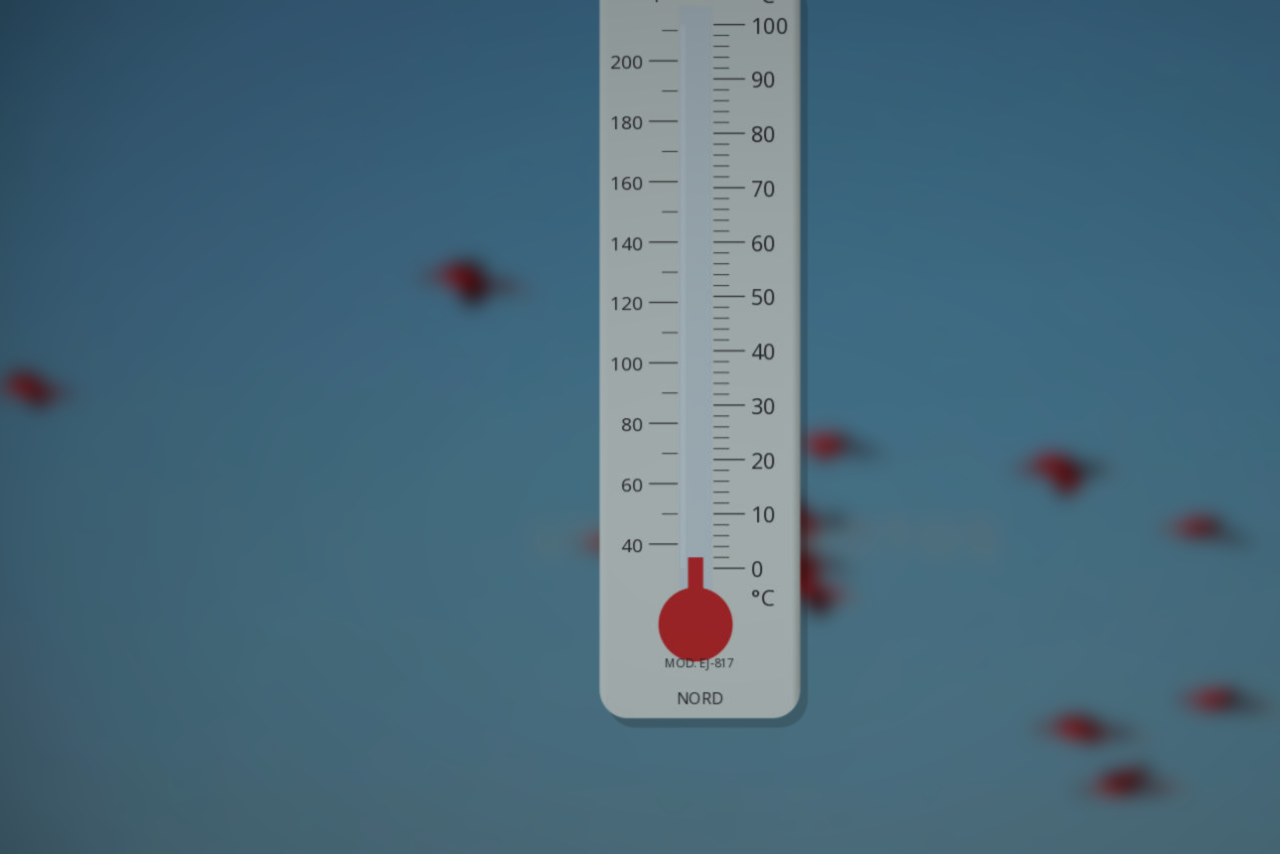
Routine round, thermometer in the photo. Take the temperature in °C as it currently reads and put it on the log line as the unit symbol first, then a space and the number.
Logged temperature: °C 2
